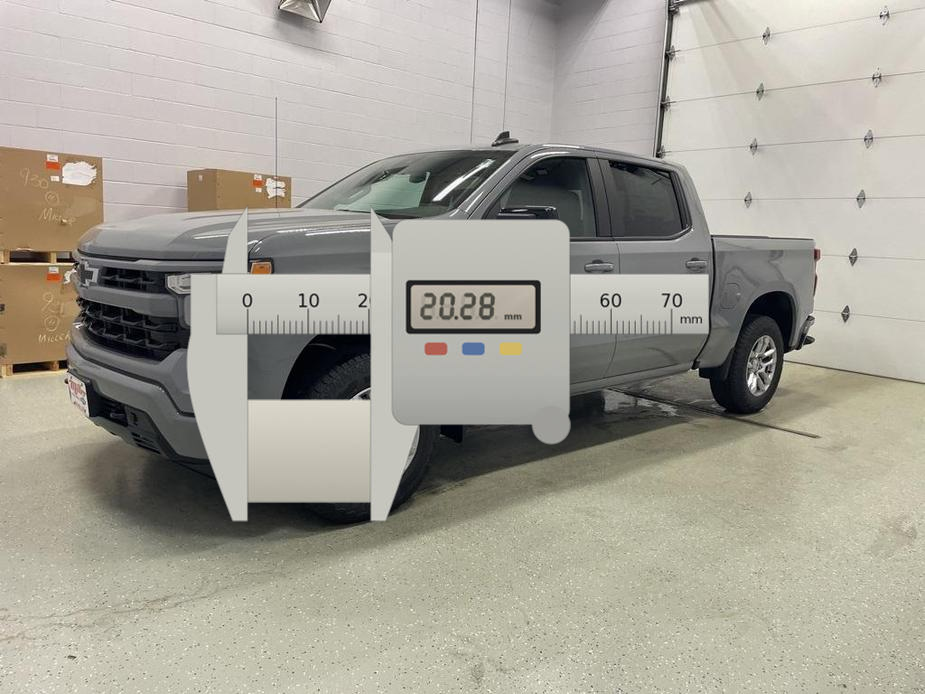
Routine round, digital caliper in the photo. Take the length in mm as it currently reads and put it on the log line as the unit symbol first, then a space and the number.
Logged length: mm 20.28
